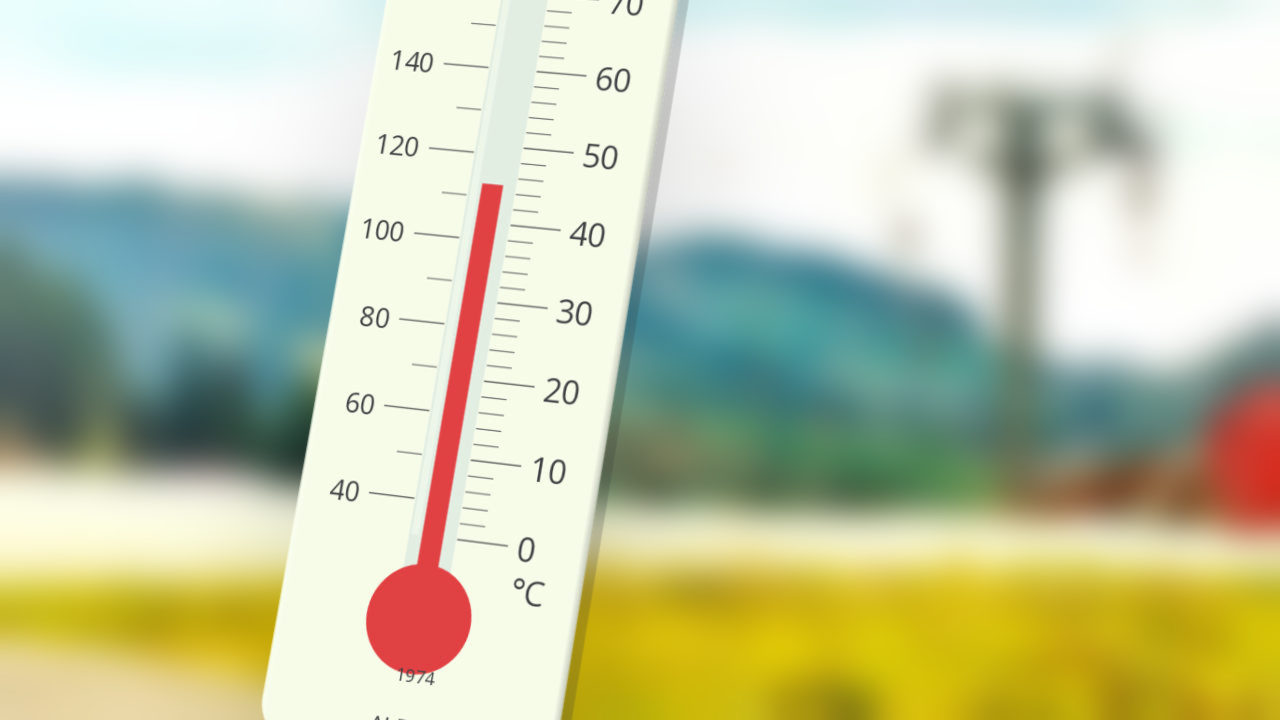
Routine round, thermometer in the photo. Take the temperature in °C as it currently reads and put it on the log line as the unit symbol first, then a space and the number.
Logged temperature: °C 45
